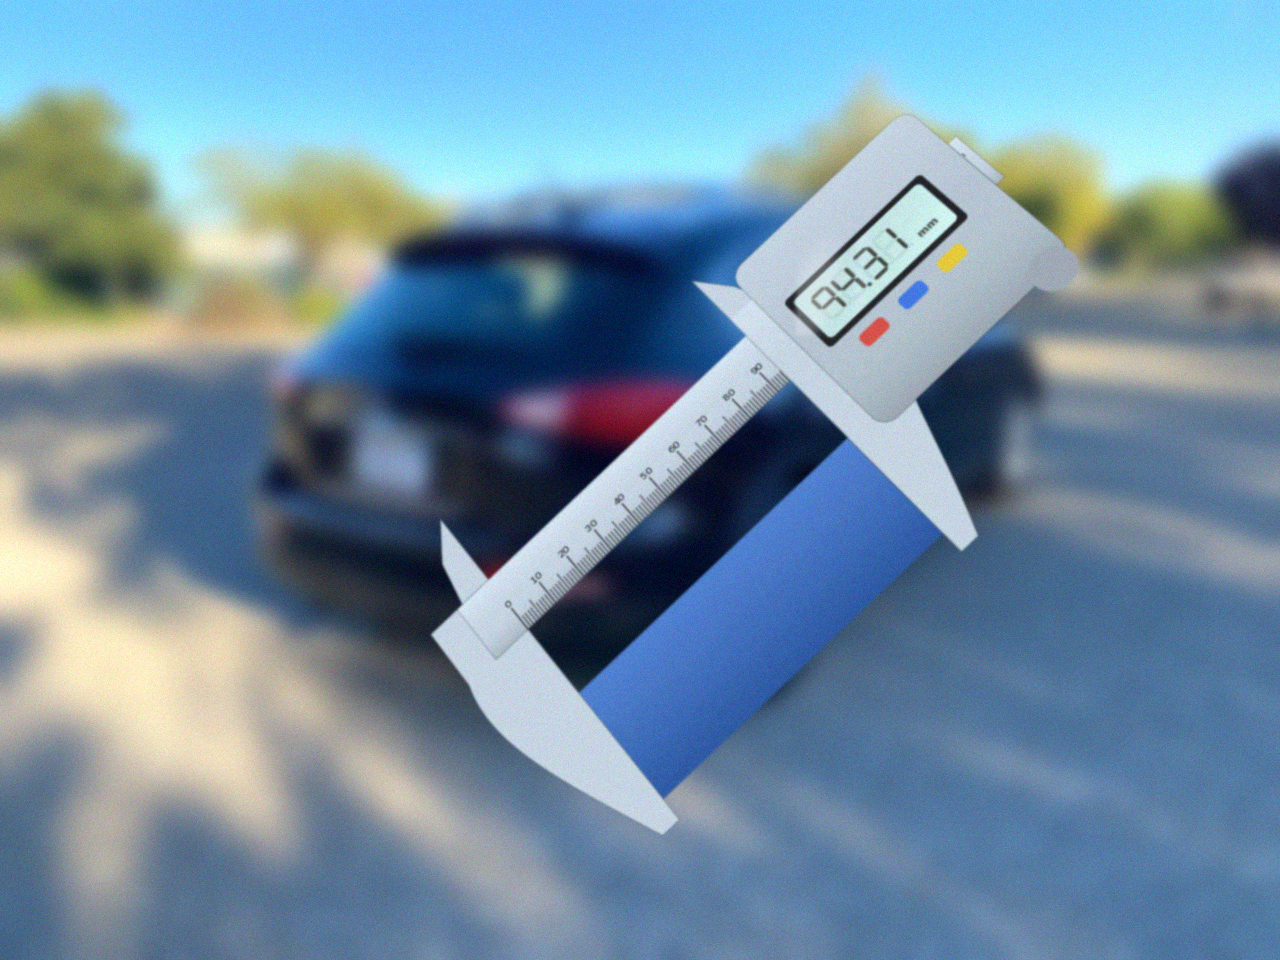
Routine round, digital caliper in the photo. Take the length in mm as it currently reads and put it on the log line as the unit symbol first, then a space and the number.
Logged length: mm 94.31
